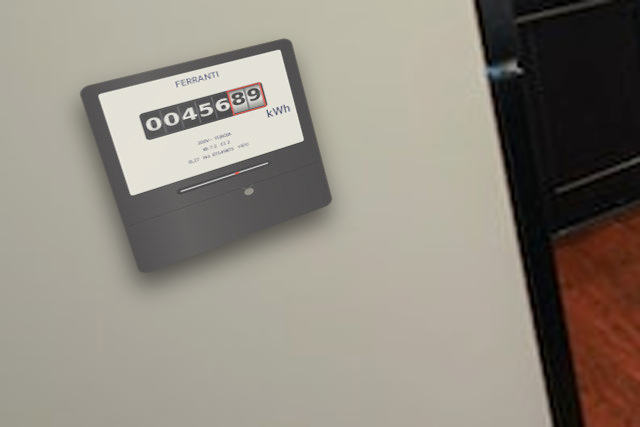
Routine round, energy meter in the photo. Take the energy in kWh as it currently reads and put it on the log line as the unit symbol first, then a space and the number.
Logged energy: kWh 456.89
